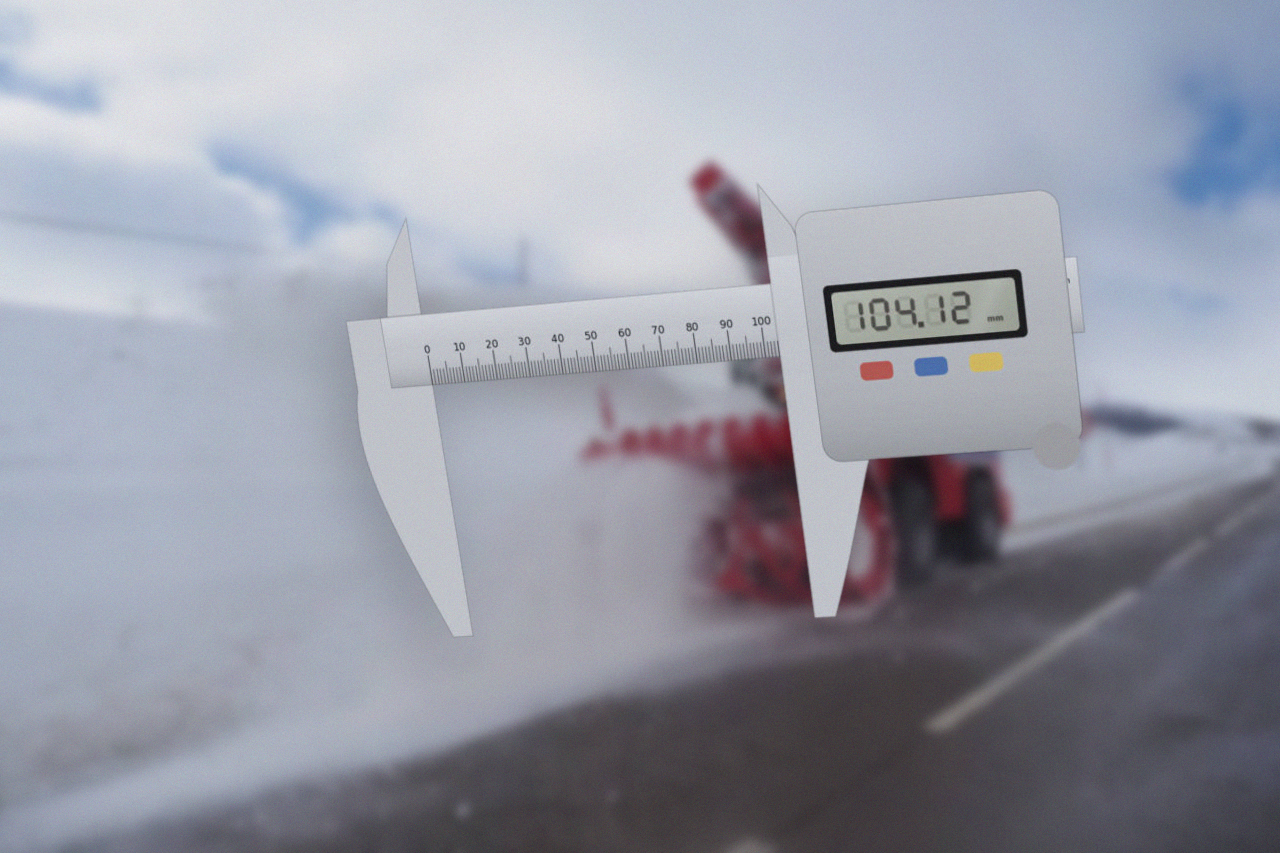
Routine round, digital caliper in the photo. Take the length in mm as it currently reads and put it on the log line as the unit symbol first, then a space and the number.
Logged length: mm 104.12
